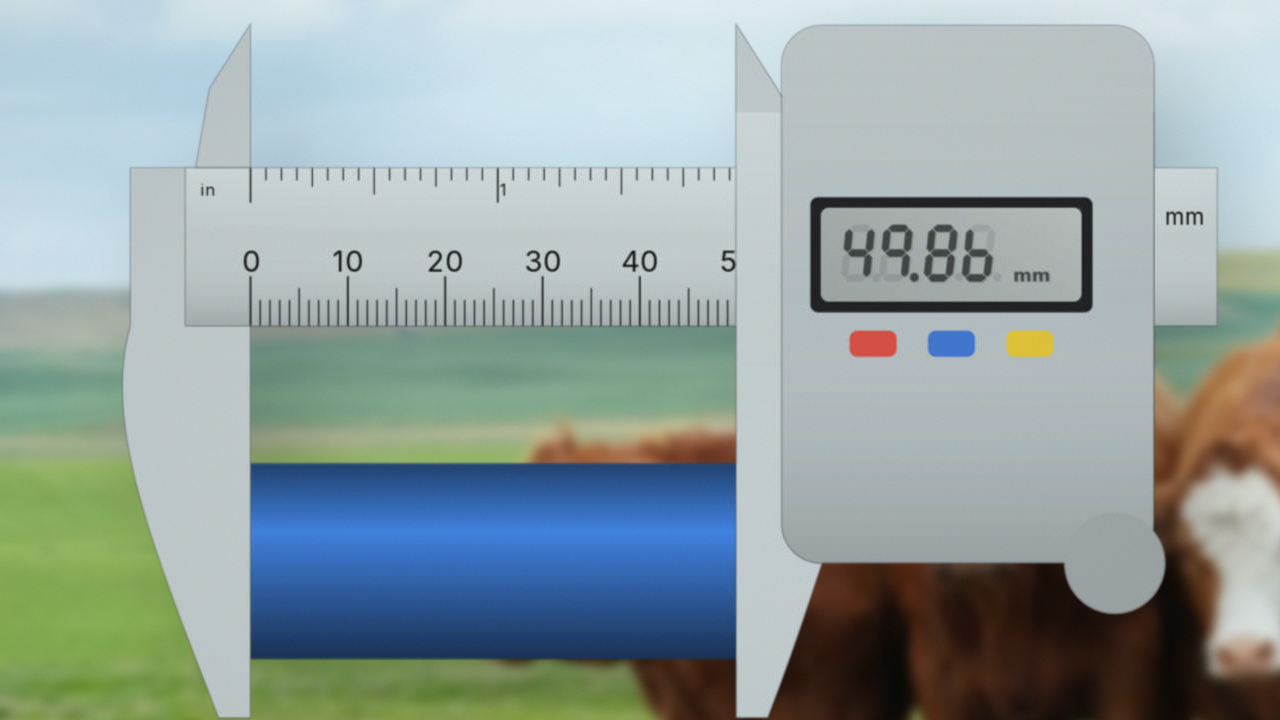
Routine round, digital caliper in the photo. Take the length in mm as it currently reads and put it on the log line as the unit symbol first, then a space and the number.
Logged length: mm 49.86
